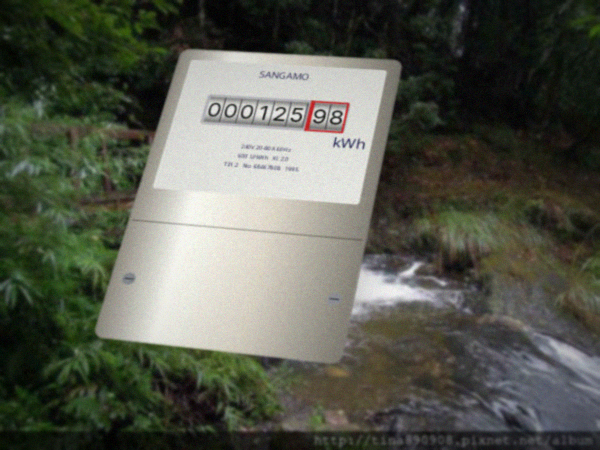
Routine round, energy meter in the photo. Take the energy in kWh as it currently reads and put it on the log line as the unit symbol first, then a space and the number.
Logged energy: kWh 125.98
